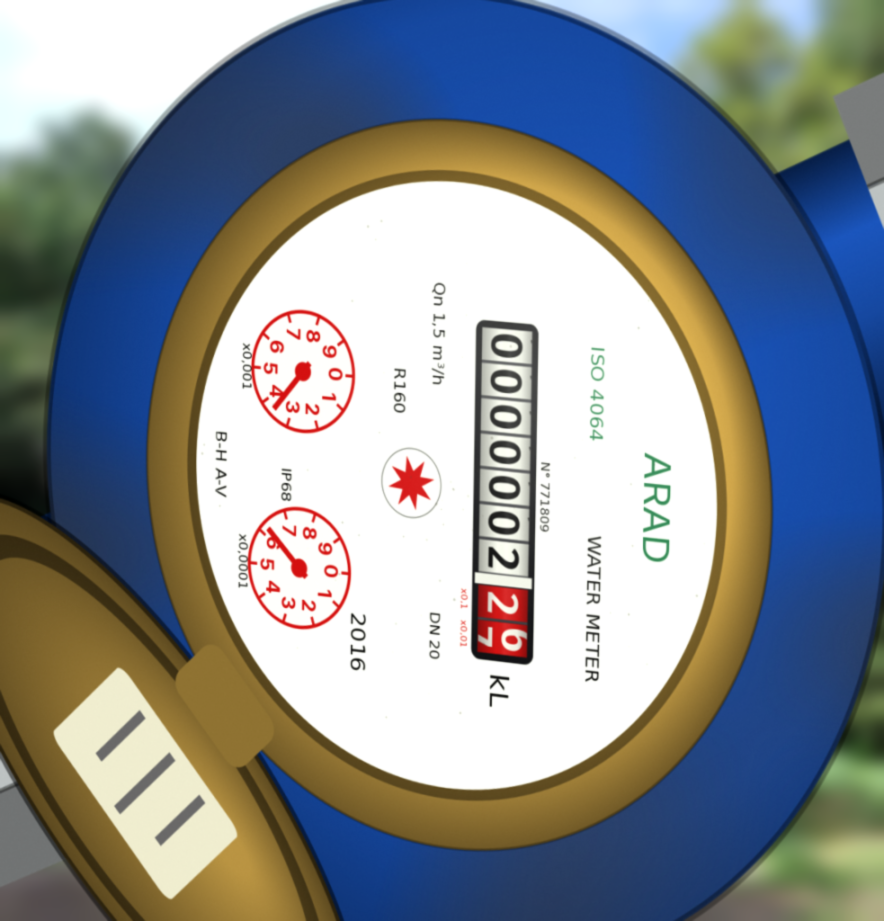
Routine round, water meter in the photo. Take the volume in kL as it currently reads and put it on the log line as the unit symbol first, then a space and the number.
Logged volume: kL 2.2636
